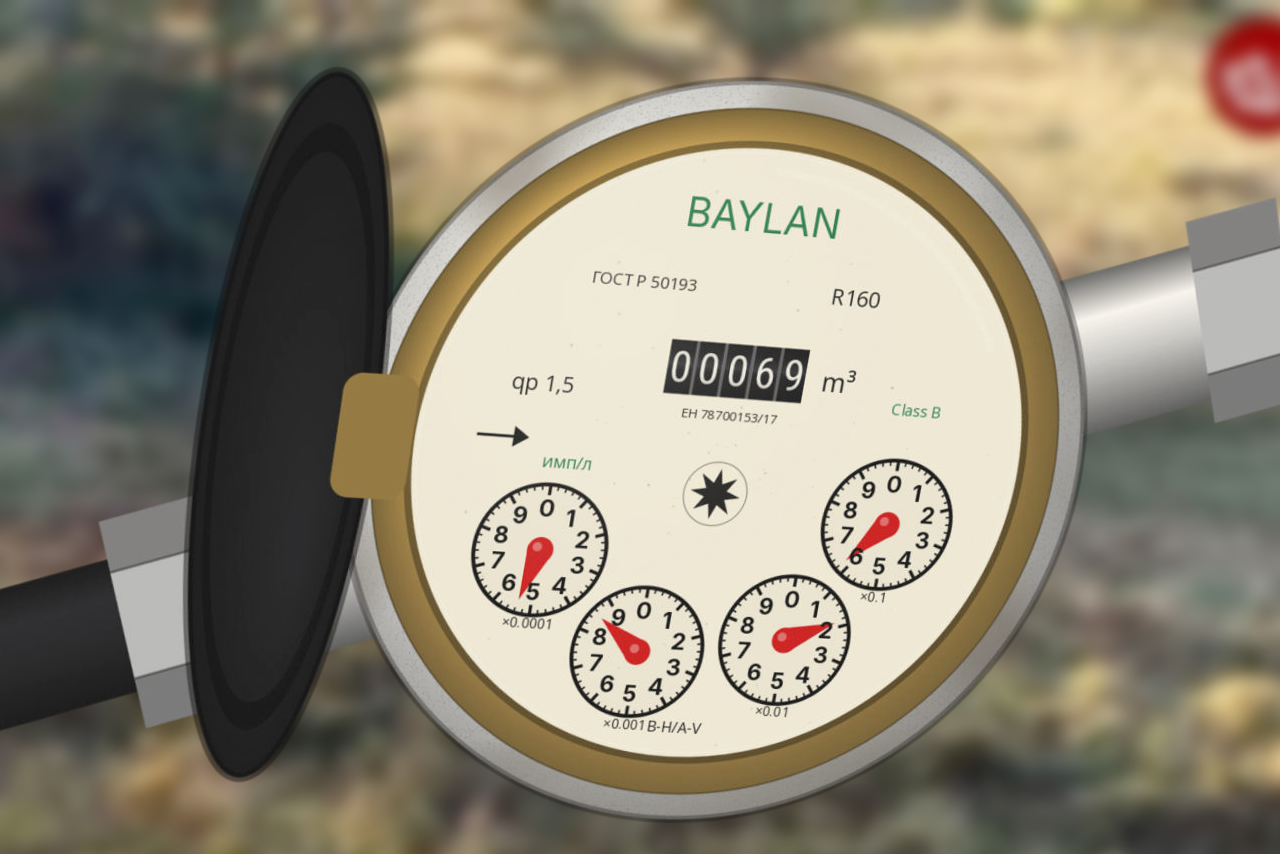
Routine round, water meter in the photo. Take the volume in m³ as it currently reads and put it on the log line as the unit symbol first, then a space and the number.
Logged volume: m³ 69.6185
